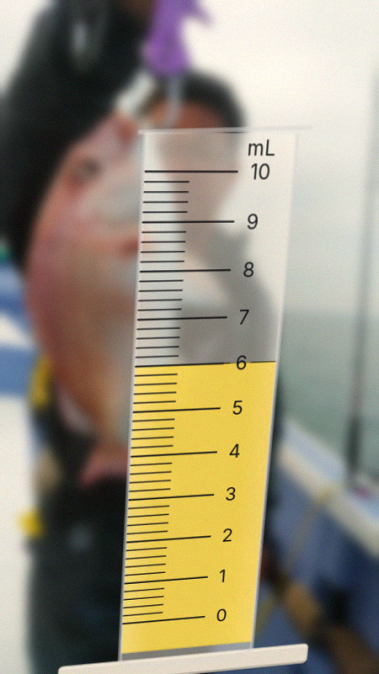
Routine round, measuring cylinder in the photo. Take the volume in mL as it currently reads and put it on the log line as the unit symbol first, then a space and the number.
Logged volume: mL 6
